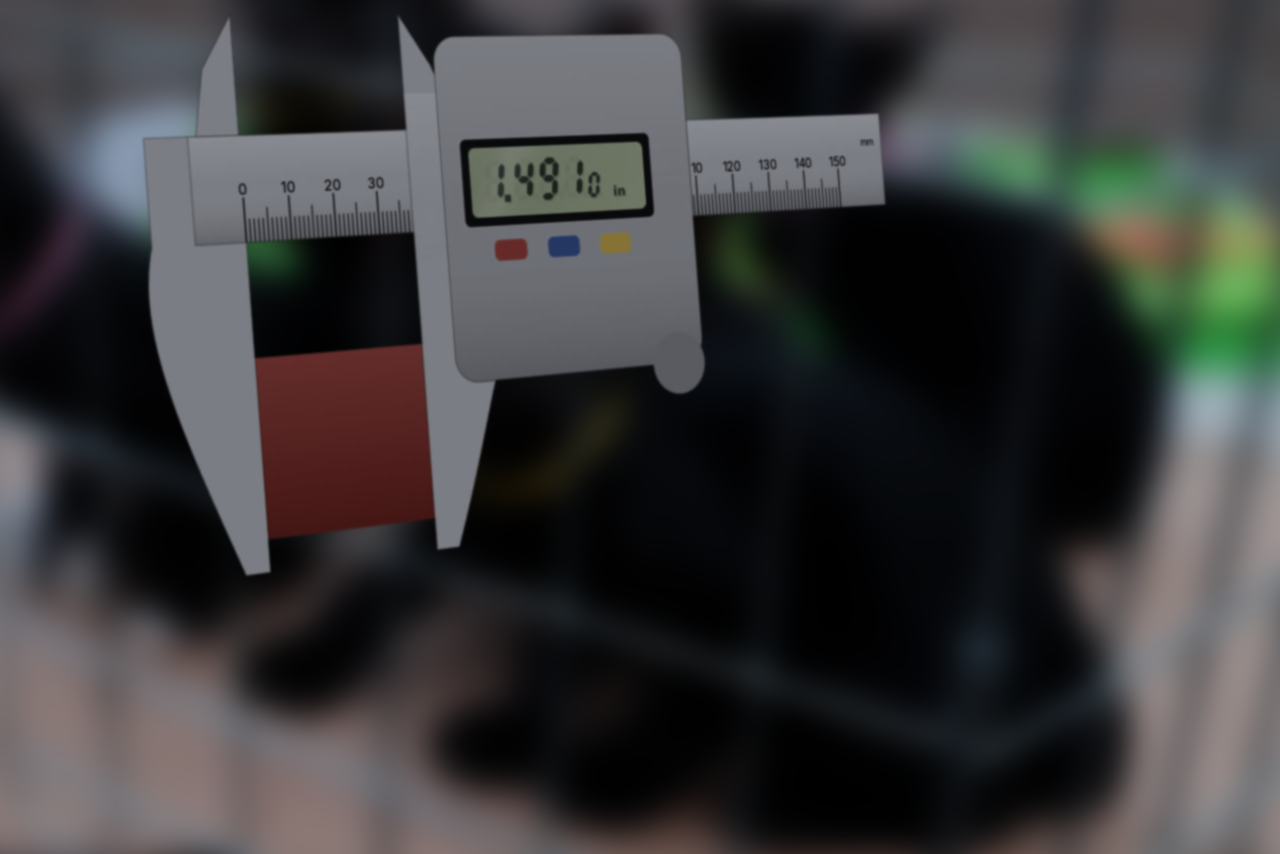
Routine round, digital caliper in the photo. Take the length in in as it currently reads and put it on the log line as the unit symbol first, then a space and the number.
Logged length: in 1.4910
